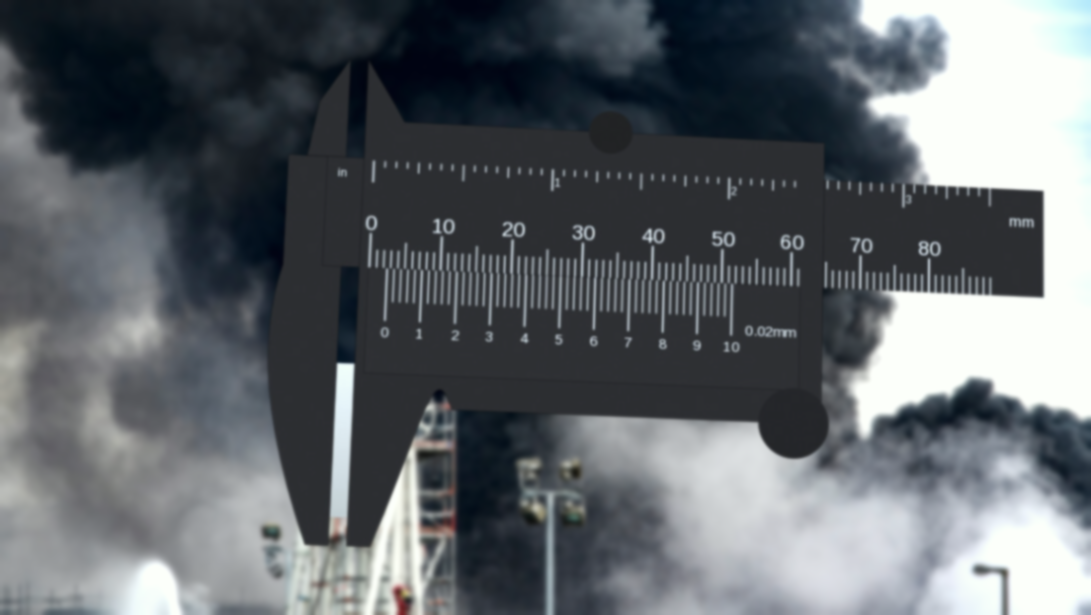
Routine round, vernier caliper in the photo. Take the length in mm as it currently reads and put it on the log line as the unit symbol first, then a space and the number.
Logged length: mm 2.5
